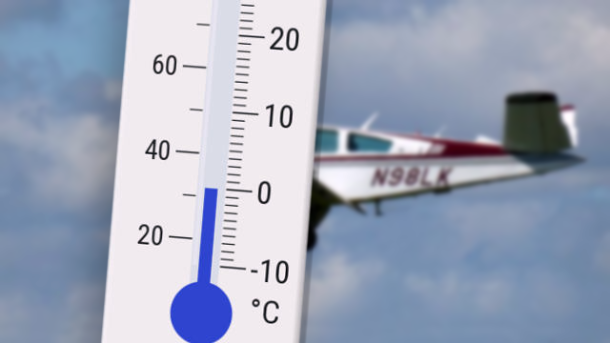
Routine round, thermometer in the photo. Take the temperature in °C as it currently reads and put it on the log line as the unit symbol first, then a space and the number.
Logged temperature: °C 0
